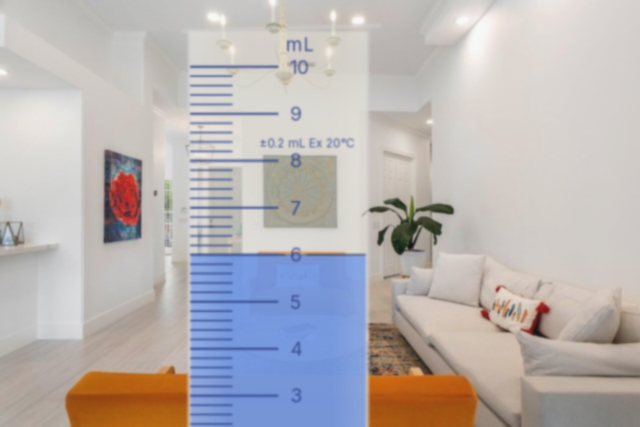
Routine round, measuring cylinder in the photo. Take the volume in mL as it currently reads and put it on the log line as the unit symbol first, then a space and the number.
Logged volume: mL 6
